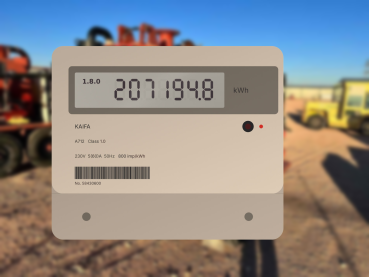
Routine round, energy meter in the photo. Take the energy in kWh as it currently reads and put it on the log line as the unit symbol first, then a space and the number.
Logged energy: kWh 207194.8
